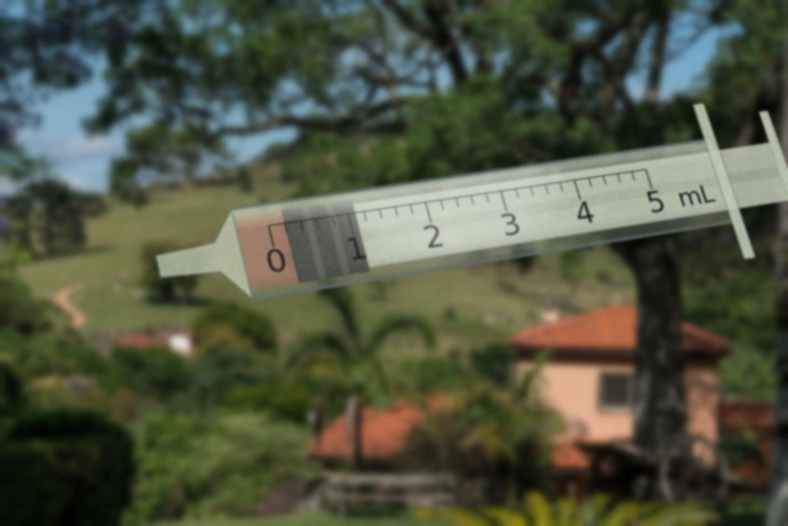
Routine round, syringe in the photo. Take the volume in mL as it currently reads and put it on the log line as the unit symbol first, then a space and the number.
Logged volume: mL 0.2
